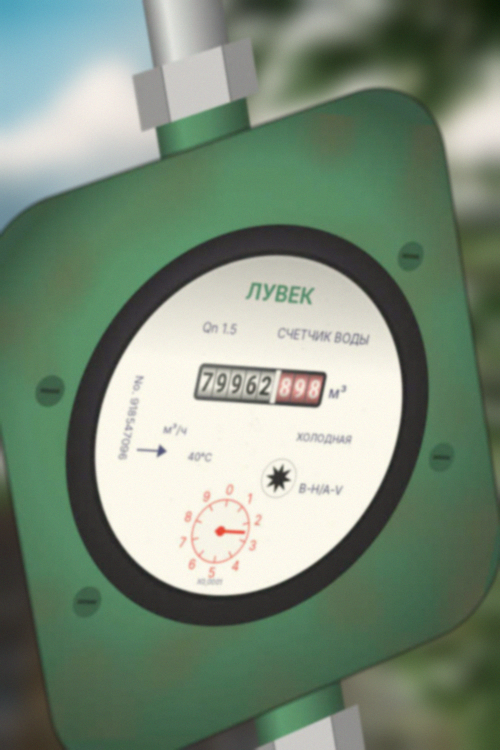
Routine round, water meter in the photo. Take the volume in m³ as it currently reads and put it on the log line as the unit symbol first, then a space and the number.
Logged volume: m³ 79962.8982
